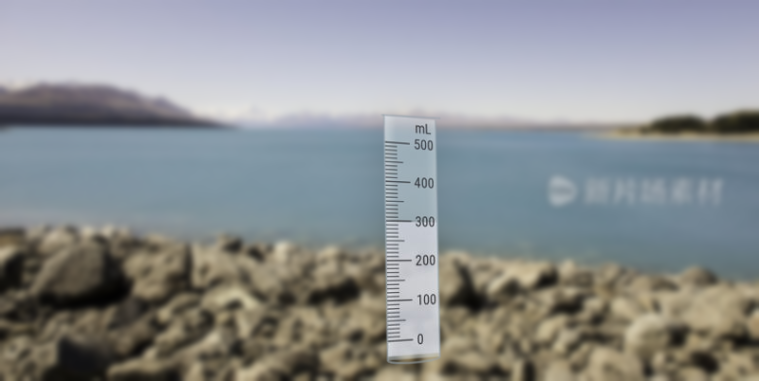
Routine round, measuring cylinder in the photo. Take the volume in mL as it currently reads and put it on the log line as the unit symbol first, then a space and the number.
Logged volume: mL 300
